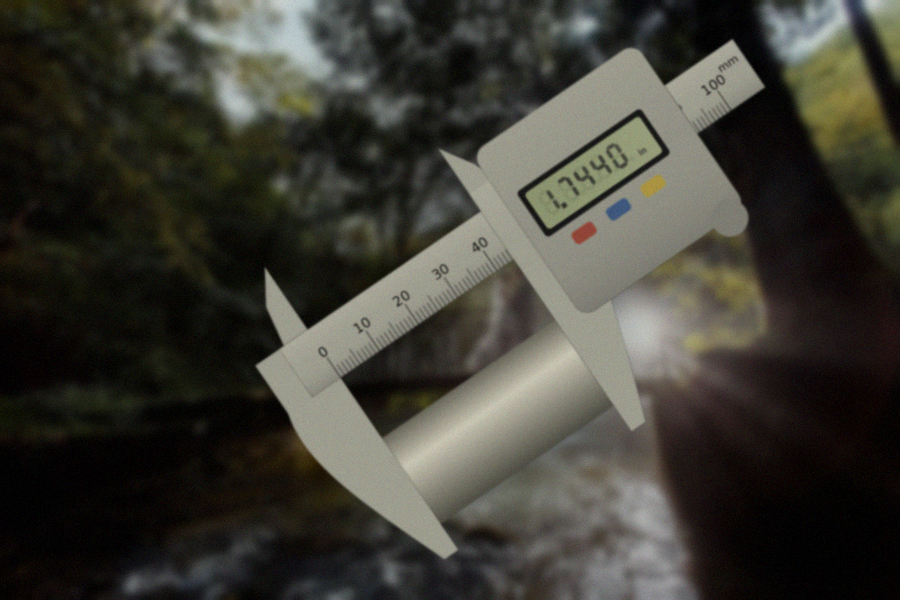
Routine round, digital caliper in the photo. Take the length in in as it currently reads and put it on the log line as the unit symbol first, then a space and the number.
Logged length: in 1.7440
